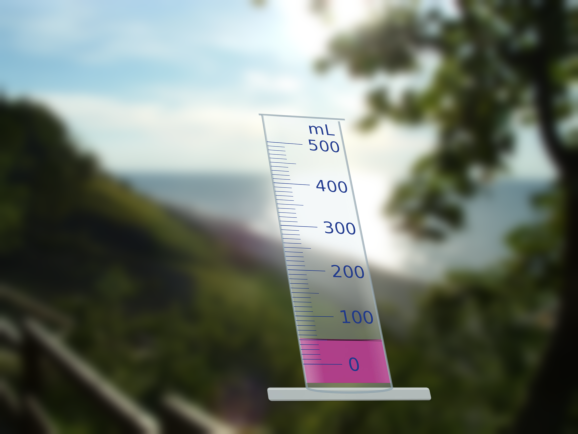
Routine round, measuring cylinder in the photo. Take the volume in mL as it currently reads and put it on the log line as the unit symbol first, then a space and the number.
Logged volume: mL 50
